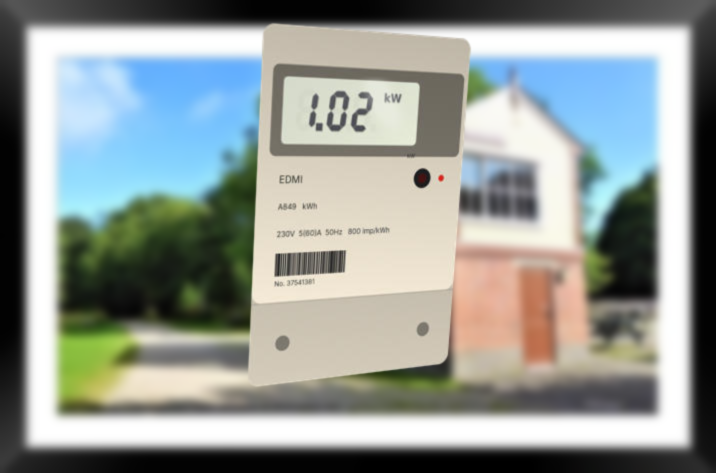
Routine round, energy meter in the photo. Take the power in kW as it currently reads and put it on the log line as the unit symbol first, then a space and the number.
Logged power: kW 1.02
